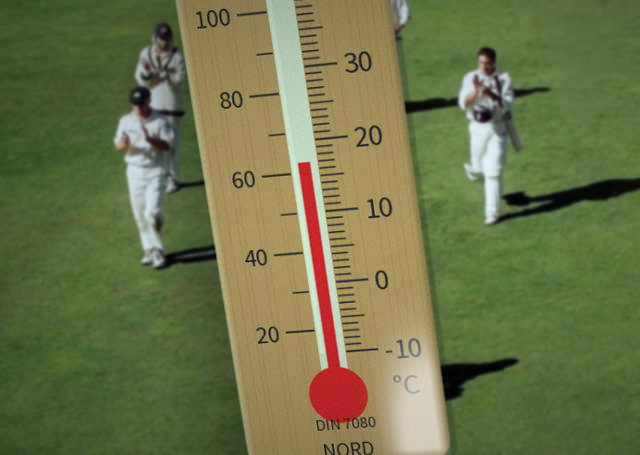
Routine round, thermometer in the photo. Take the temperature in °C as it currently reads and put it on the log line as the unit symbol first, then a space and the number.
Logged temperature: °C 17
